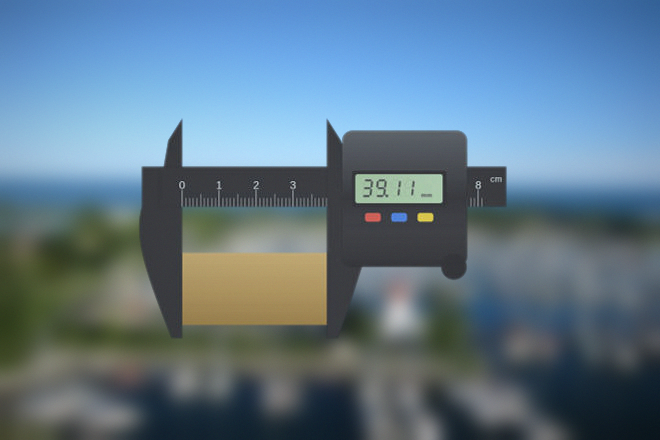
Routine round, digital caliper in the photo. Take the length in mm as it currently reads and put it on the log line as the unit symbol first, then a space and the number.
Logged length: mm 39.11
